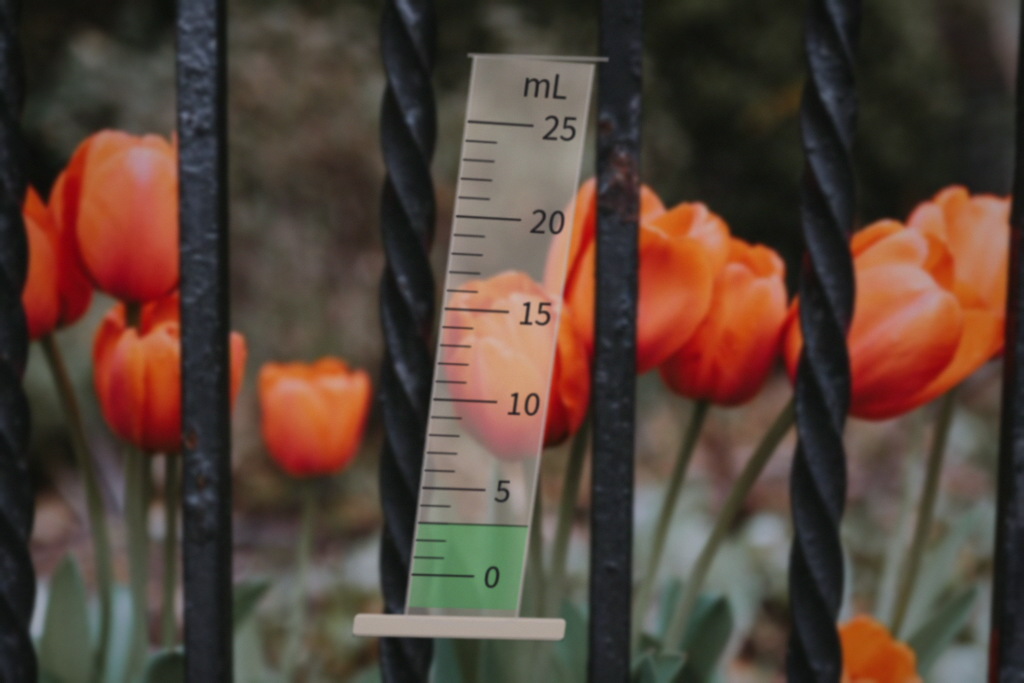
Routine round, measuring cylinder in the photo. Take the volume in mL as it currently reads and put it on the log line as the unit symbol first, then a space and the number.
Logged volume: mL 3
